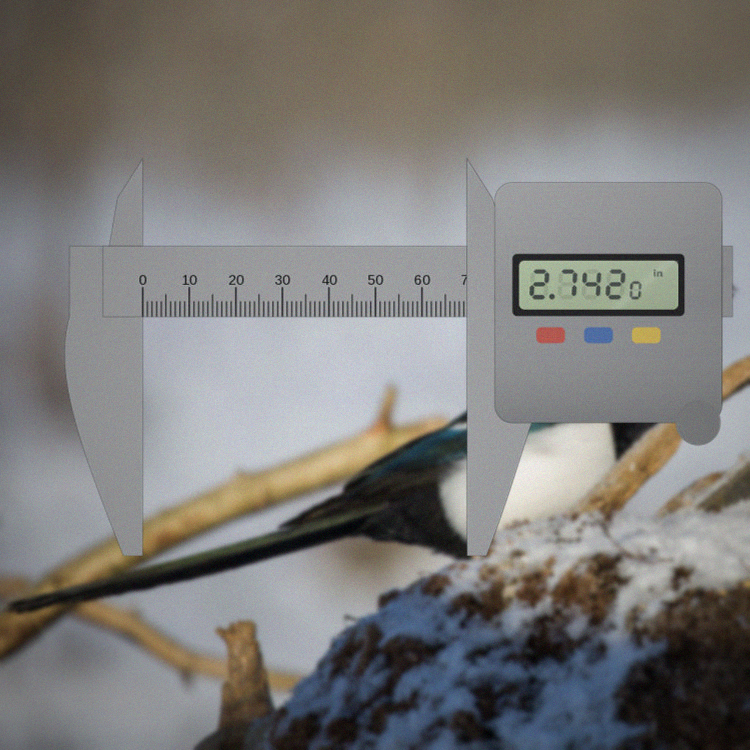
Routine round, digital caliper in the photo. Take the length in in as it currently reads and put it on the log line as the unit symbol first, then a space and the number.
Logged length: in 2.7420
